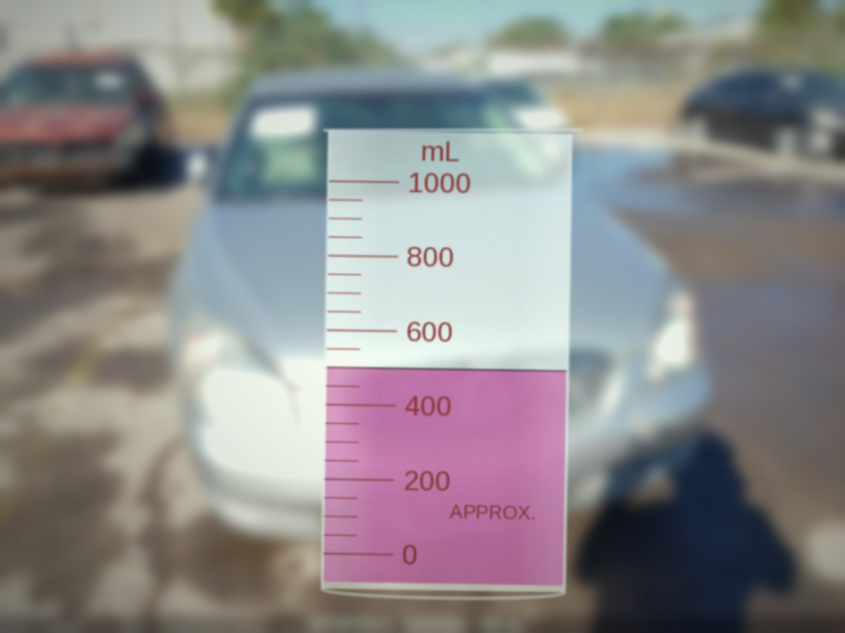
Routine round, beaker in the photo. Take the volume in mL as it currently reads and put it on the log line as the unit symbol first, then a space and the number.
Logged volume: mL 500
